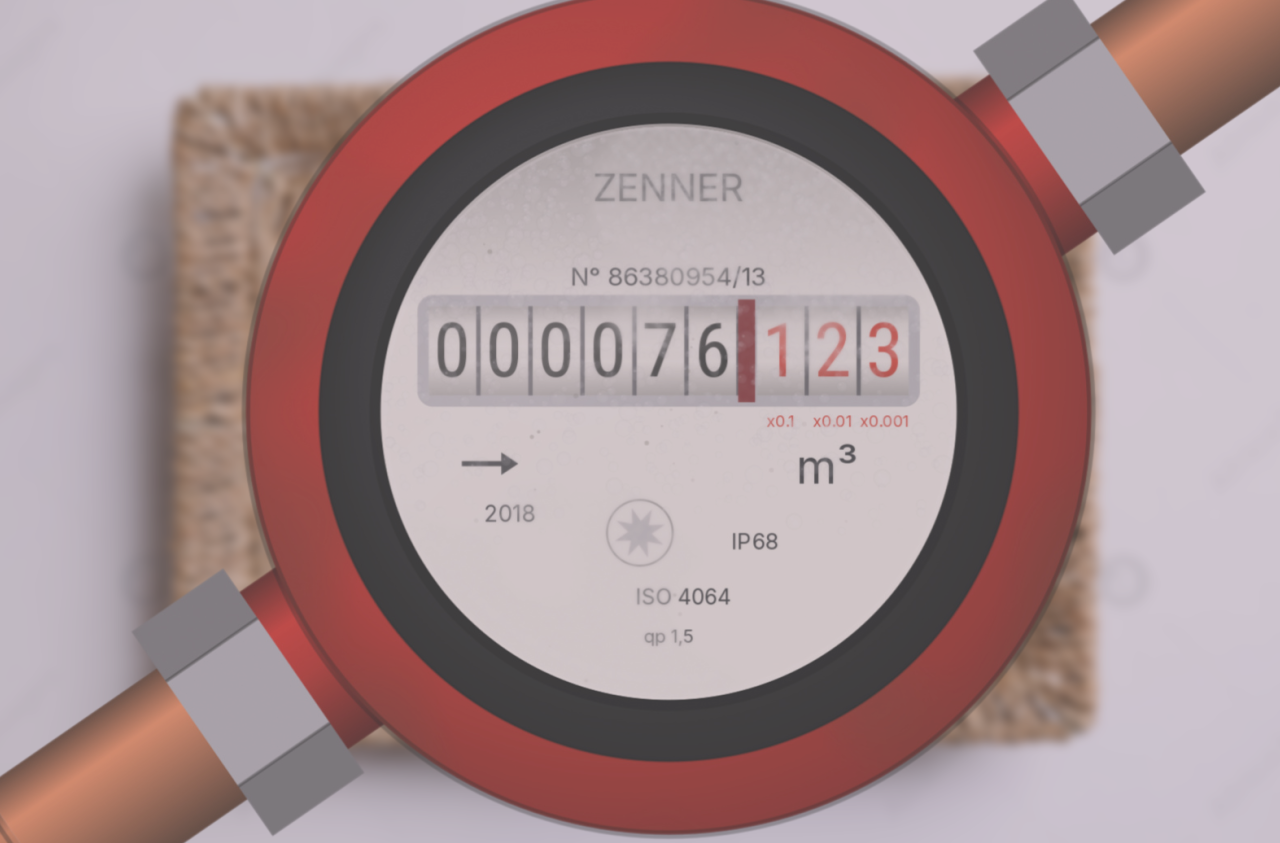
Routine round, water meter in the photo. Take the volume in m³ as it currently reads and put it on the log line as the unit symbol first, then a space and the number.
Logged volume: m³ 76.123
